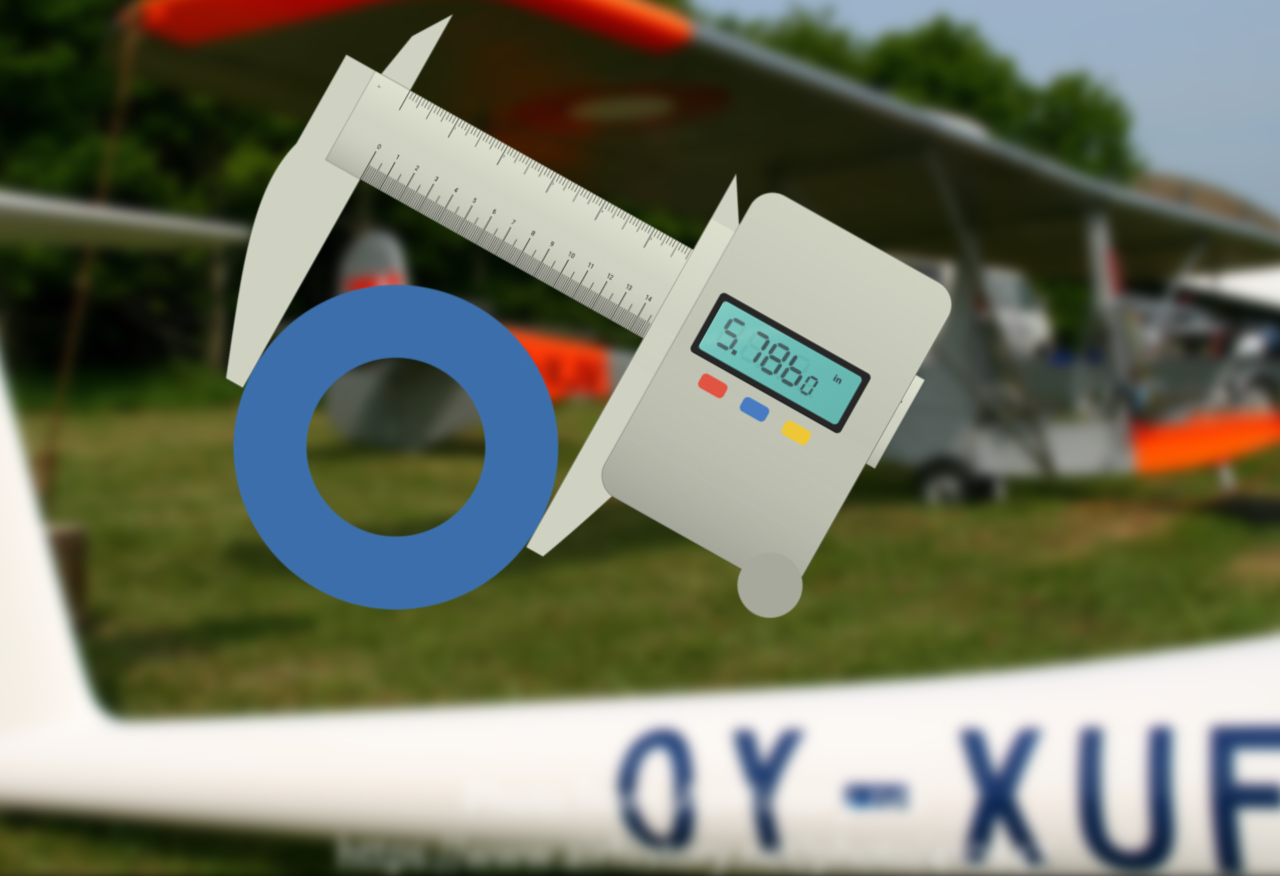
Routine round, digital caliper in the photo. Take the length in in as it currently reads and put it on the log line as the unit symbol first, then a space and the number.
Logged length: in 5.7860
